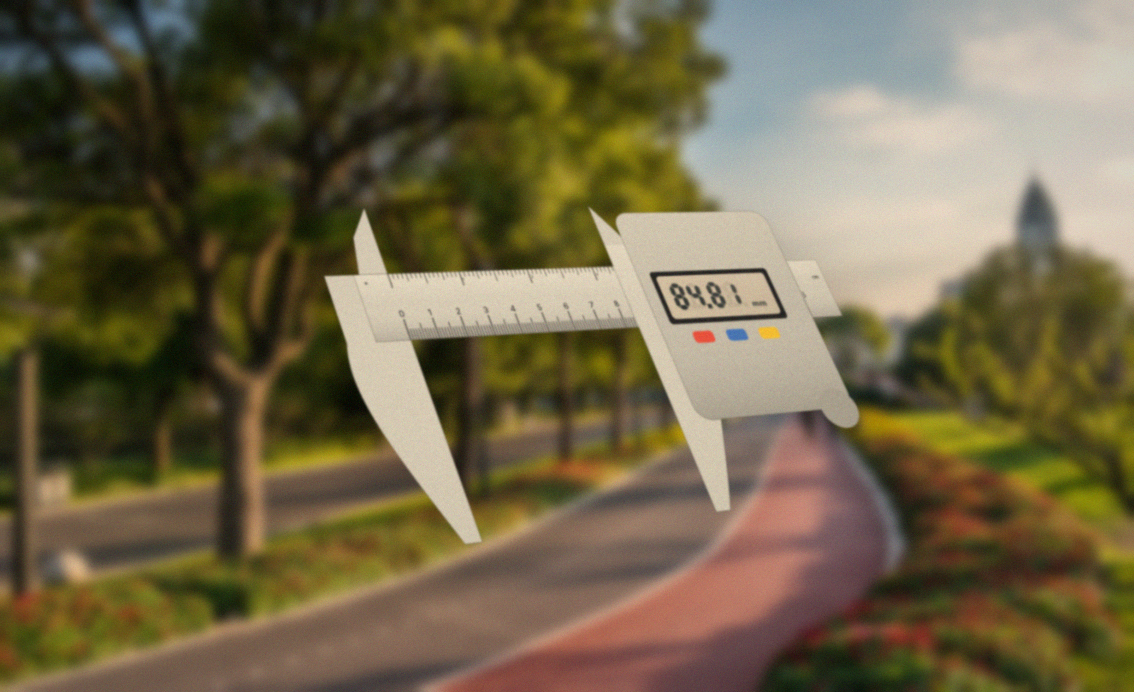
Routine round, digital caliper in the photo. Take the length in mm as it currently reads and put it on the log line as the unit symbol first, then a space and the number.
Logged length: mm 84.81
